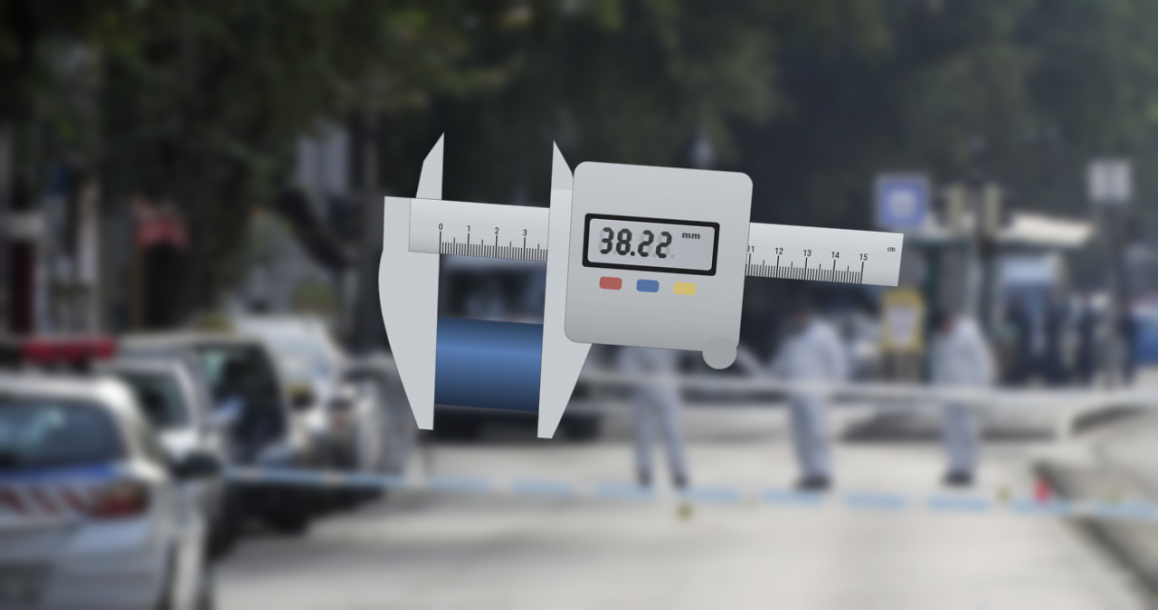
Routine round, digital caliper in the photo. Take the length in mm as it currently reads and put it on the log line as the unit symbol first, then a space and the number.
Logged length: mm 38.22
